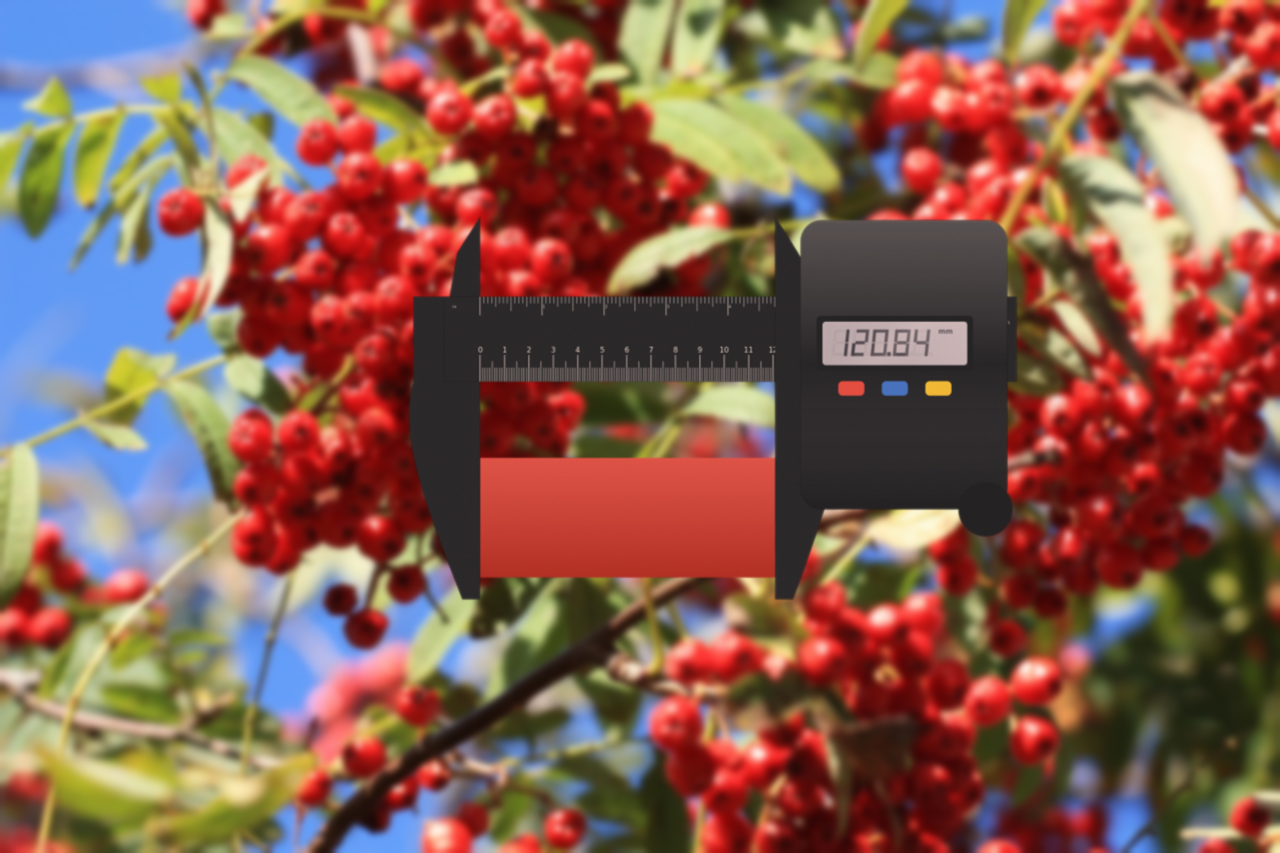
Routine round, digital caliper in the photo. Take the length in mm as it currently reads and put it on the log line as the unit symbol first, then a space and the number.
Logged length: mm 120.84
